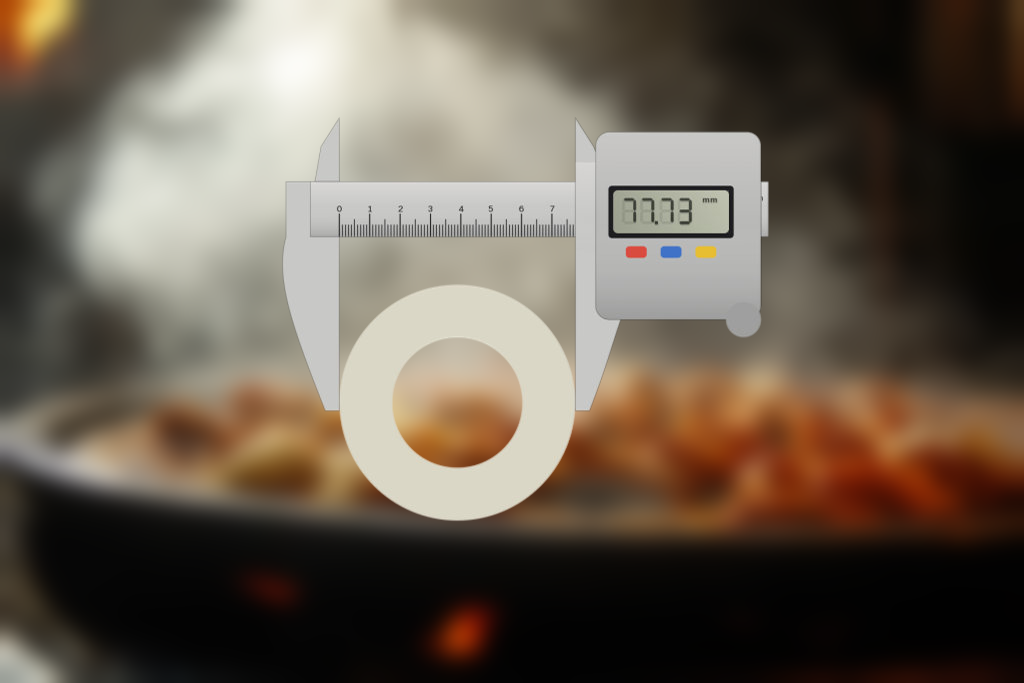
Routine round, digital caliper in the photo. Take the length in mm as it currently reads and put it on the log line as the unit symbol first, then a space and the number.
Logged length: mm 77.73
